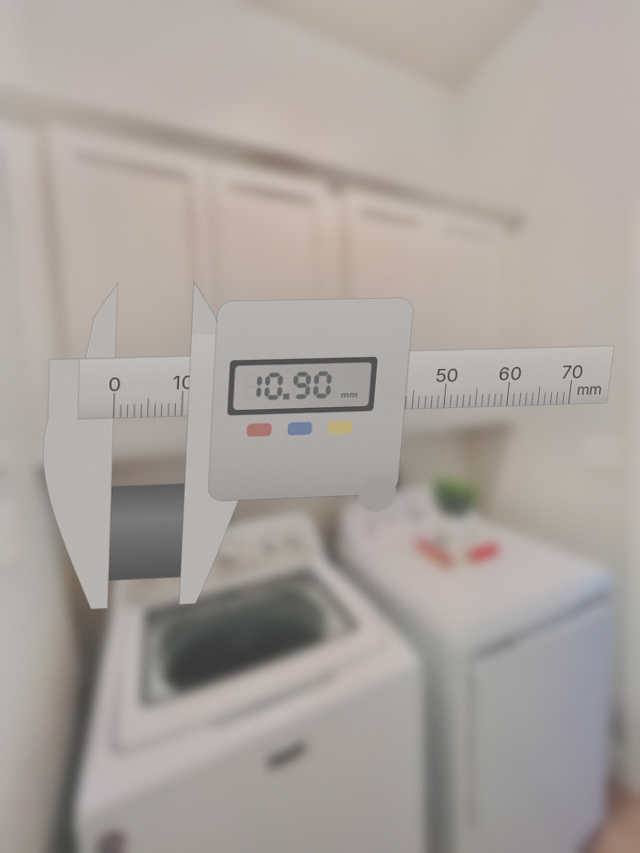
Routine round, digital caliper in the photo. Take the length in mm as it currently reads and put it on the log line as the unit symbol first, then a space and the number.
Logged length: mm 10.90
